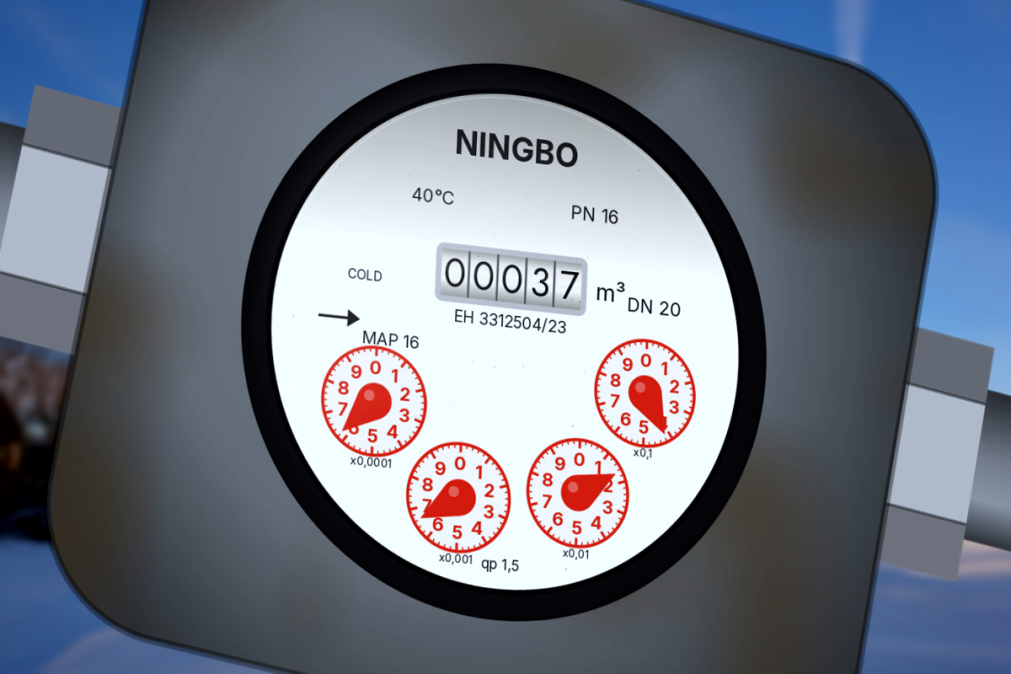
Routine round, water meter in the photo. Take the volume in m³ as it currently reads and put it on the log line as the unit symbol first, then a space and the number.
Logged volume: m³ 37.4166
